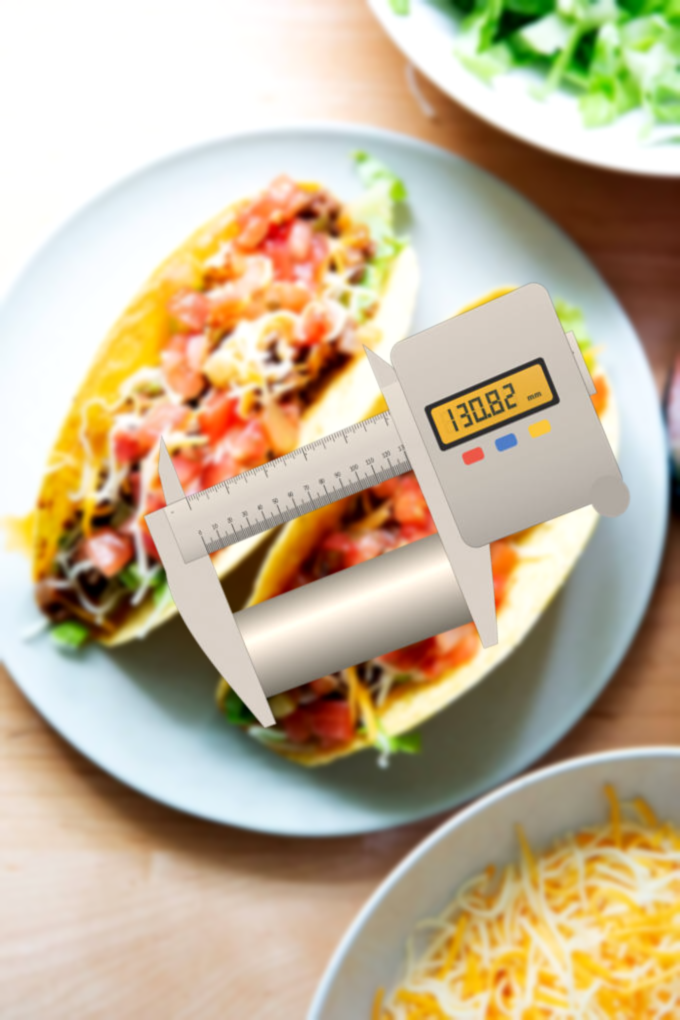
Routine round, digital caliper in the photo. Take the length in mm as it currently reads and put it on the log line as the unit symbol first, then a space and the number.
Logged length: mm 130.82
